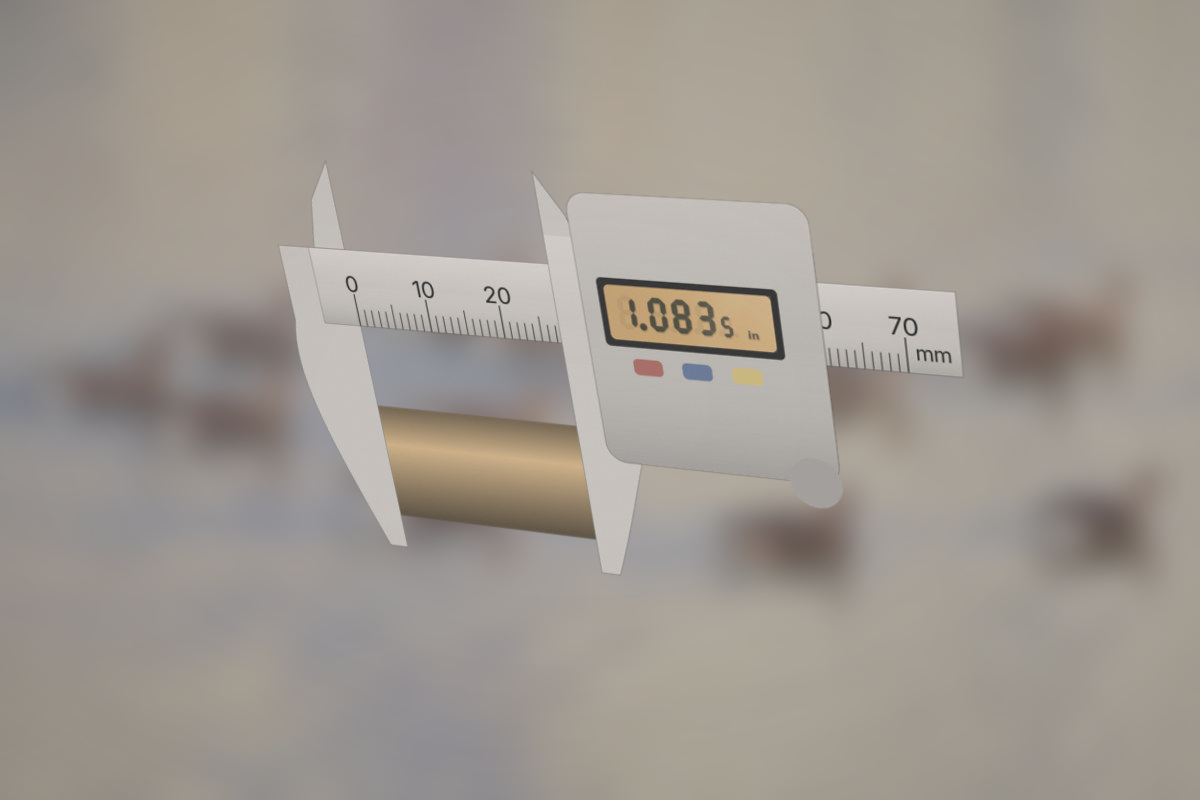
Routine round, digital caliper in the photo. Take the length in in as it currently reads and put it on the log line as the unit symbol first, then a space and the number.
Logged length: in 1.0835
